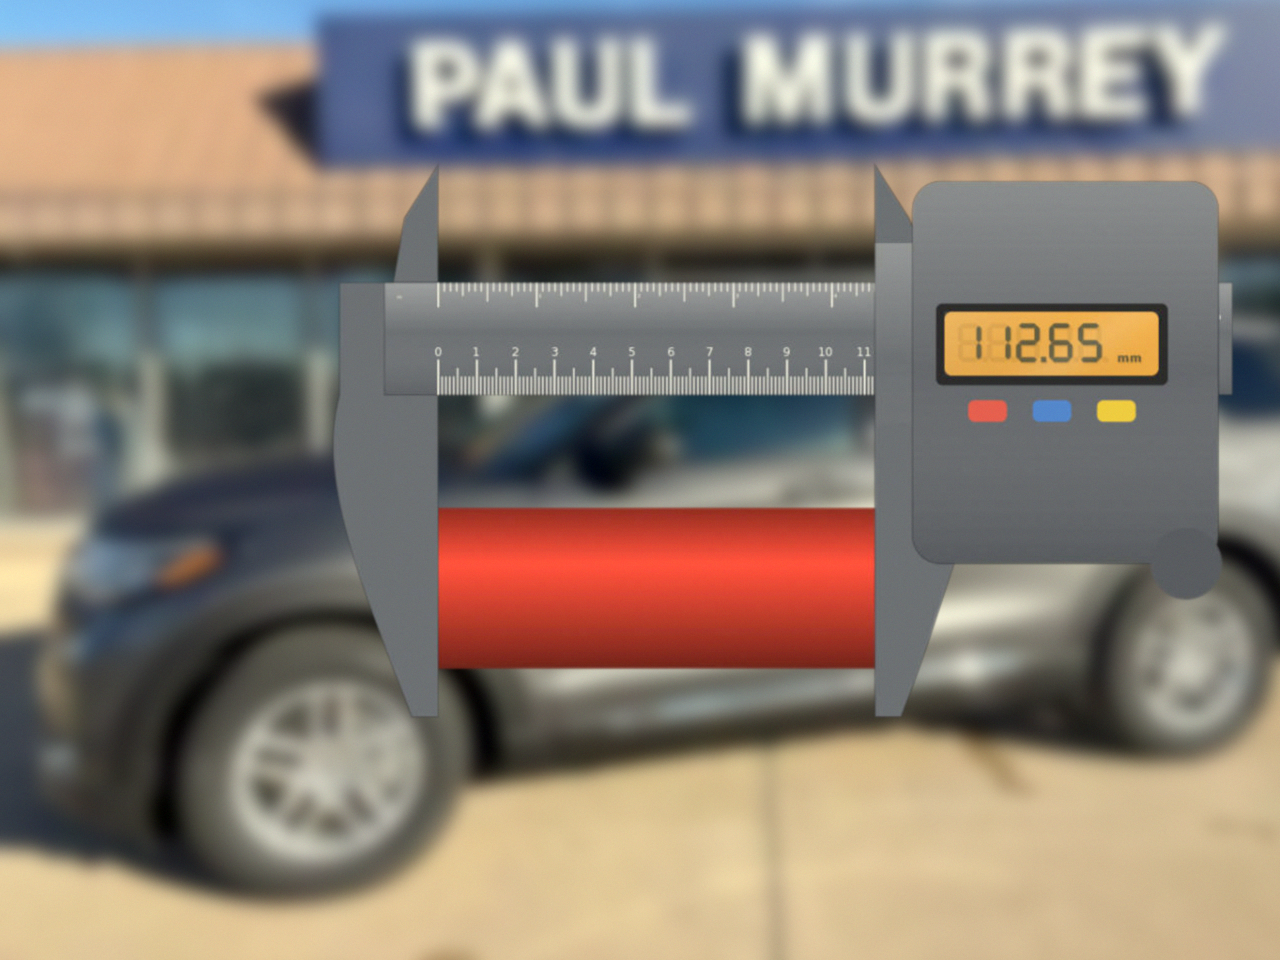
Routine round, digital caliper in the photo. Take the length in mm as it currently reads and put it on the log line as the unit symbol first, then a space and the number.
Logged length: mm 112.65
